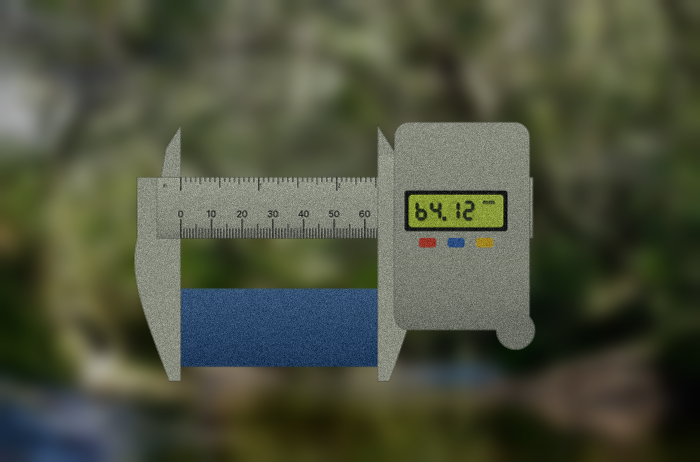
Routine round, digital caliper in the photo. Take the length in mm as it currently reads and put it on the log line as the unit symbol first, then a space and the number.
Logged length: mm 64.12
